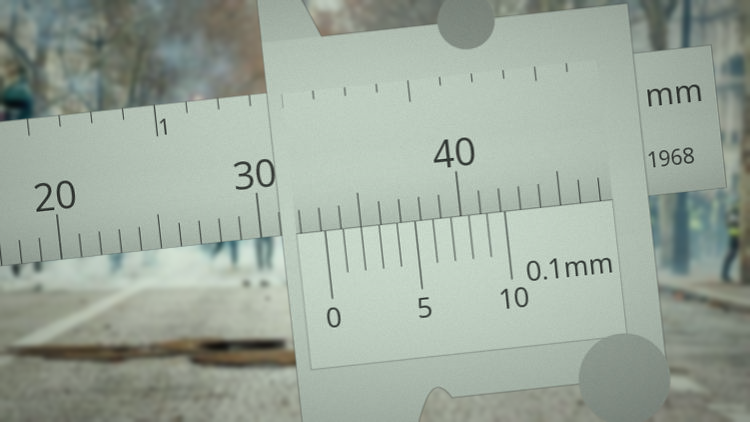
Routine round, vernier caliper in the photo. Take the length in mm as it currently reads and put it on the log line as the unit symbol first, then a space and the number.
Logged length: mm 33.2
